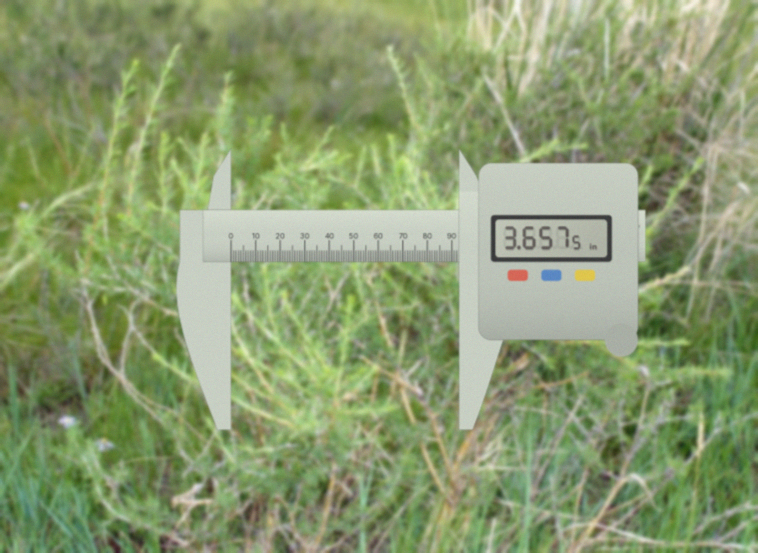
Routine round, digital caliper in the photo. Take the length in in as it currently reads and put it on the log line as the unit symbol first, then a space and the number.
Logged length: in 3.6575
